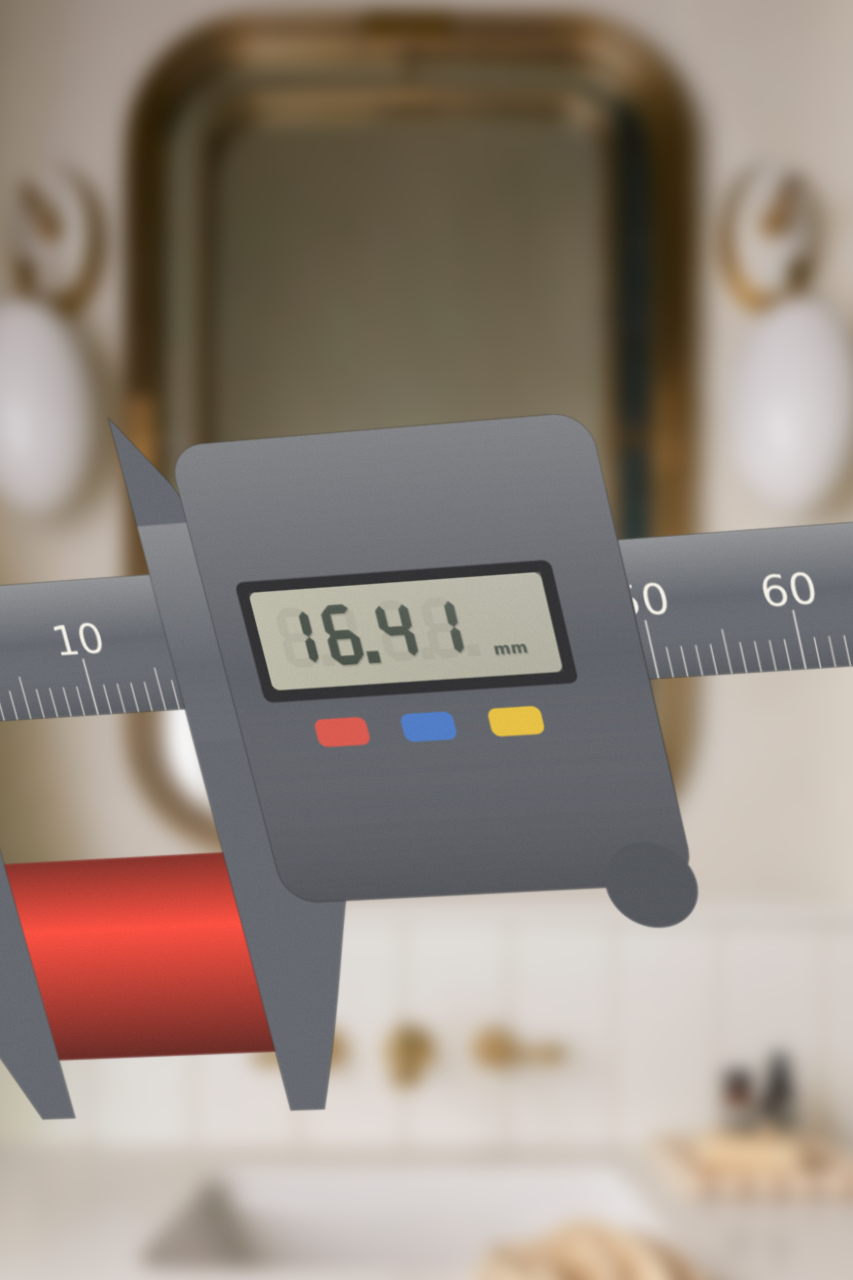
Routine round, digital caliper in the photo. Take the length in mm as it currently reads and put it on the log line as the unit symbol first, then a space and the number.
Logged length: mm 16.41
